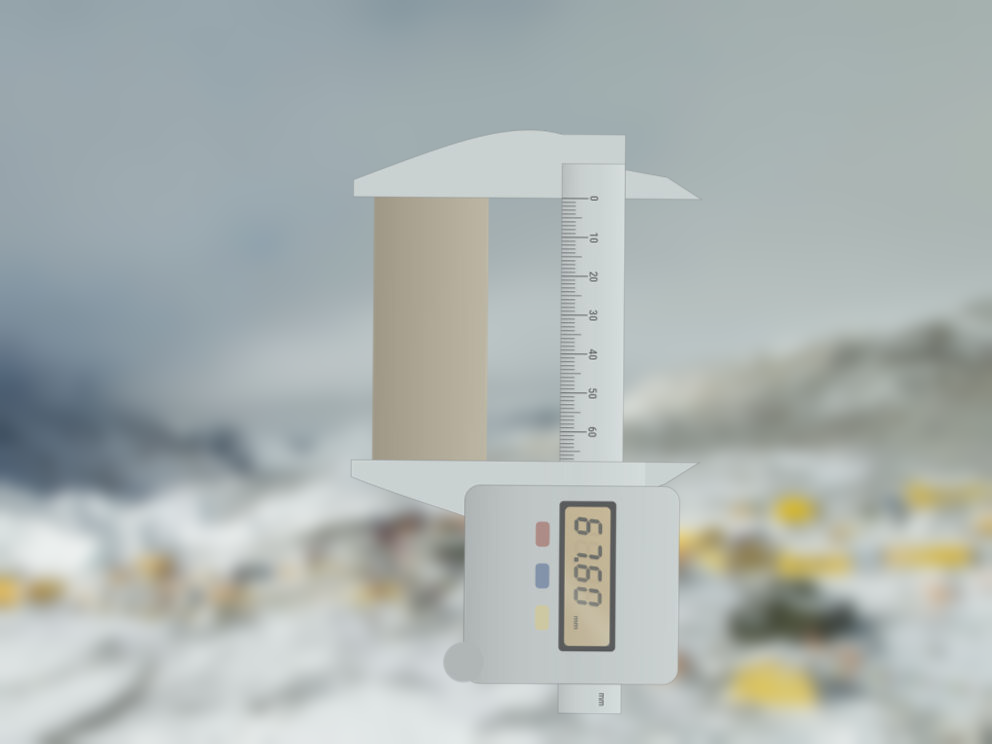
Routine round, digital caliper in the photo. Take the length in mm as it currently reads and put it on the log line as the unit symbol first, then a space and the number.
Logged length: mm 67.60
